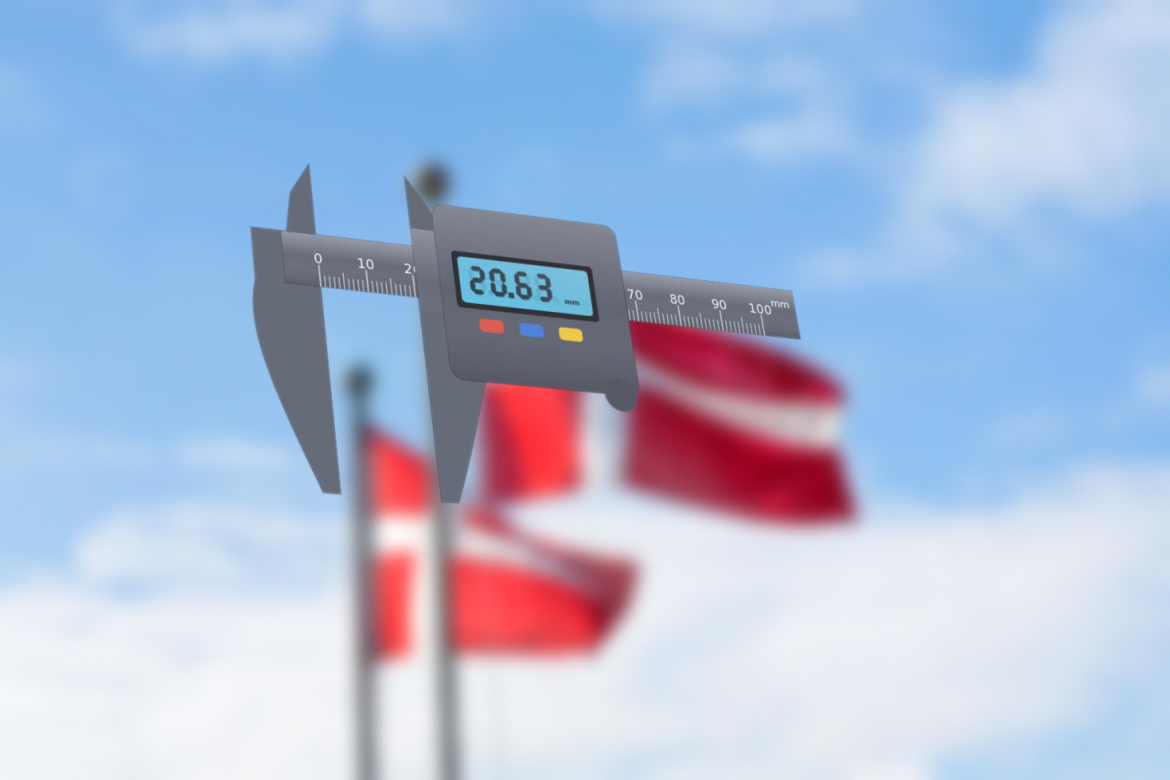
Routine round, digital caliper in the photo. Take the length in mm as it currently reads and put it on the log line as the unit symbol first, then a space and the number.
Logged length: mm 20.63
